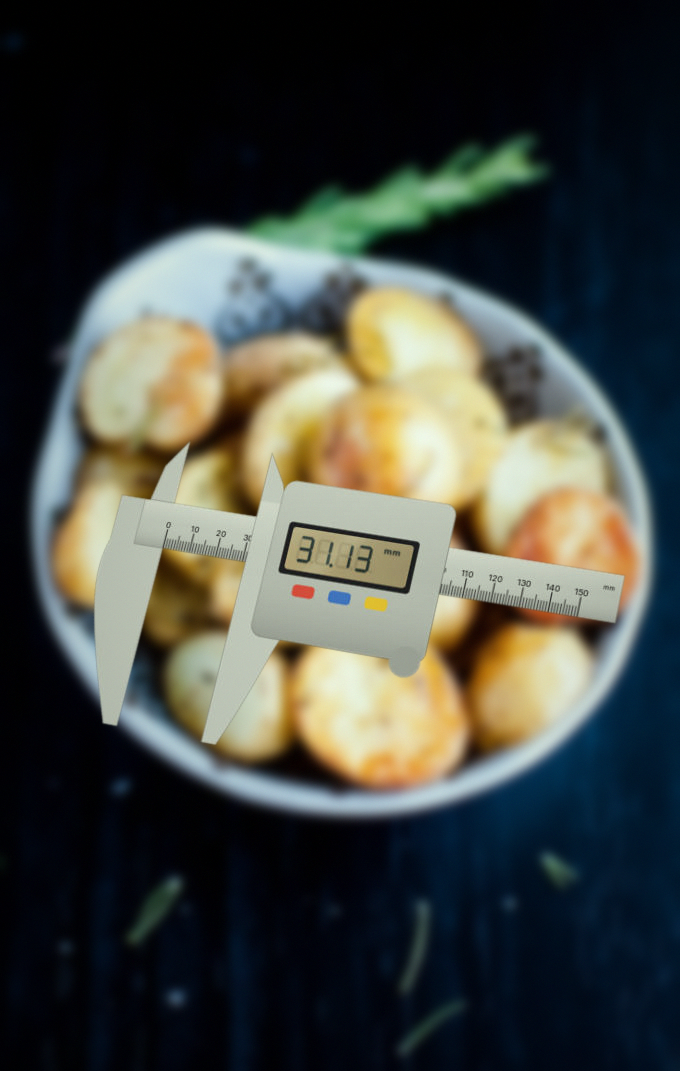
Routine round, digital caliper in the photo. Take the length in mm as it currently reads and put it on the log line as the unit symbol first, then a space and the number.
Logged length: mm 31.13
